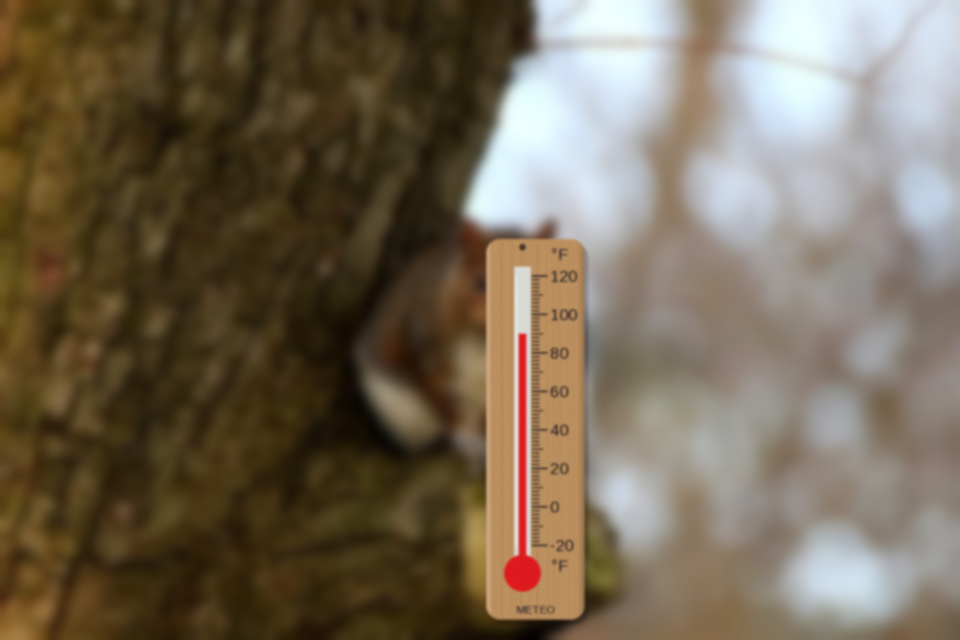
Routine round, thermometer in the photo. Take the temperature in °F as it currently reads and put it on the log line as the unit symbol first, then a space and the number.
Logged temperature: °F 90
